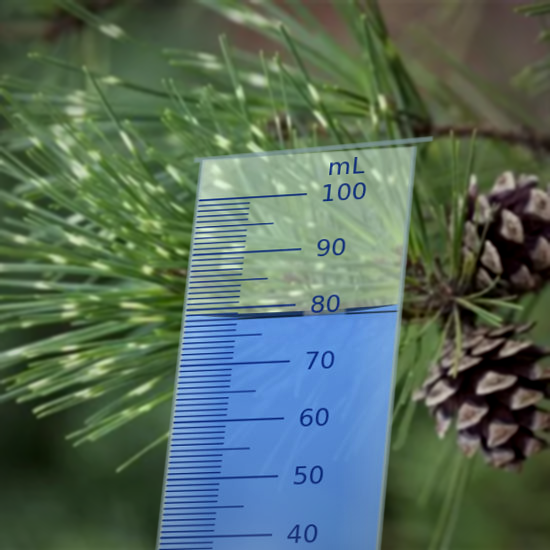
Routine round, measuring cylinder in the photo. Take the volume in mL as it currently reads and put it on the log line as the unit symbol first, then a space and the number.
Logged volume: mL 78
